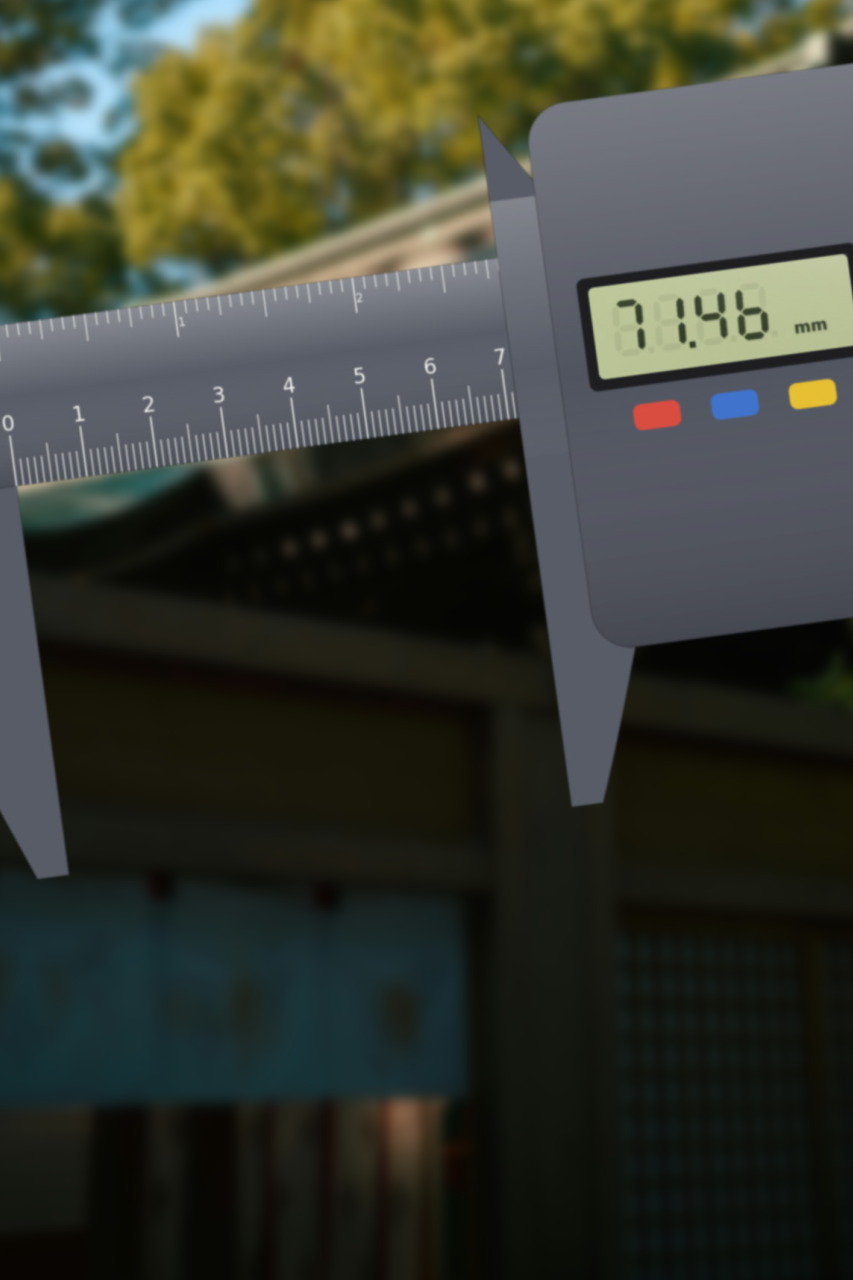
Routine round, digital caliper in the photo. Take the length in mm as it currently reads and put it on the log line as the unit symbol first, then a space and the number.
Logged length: mm 71.46
